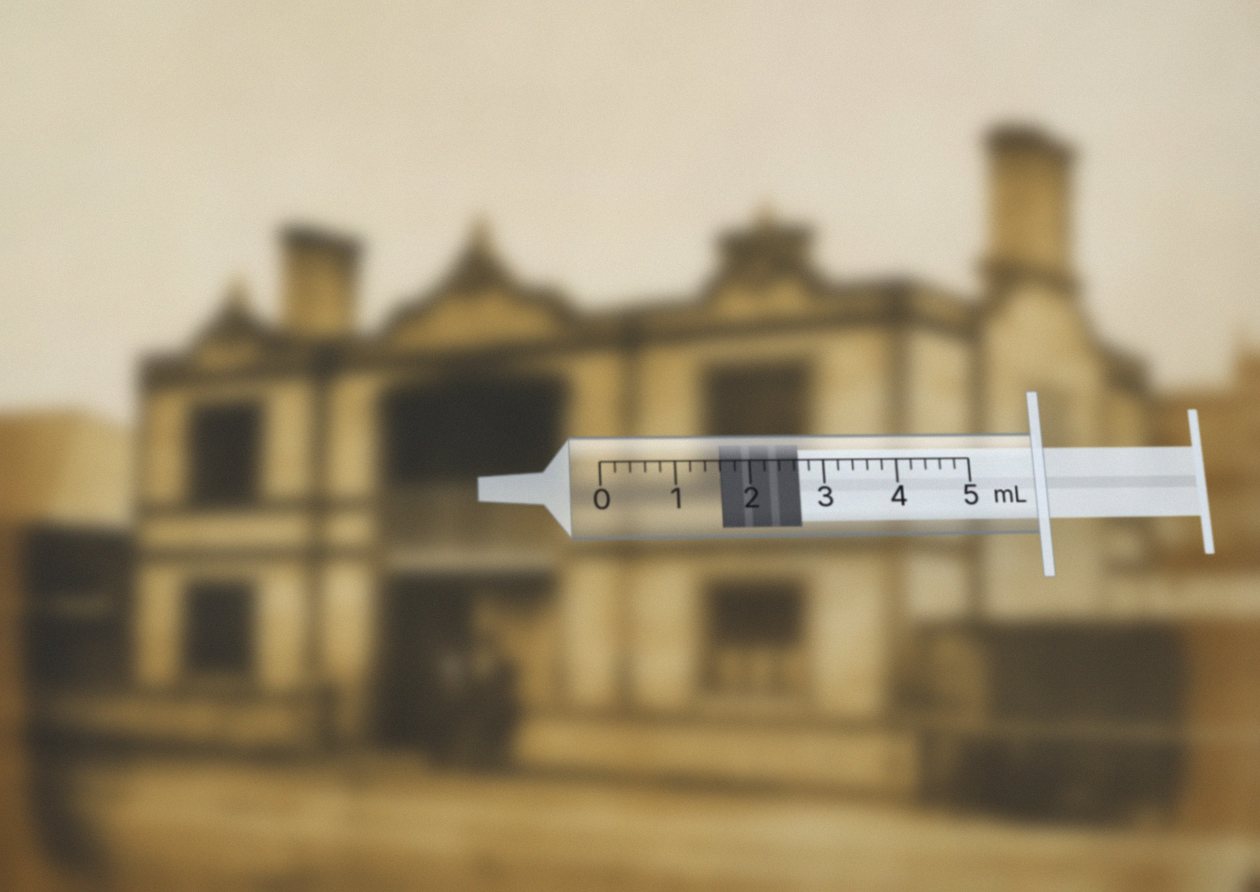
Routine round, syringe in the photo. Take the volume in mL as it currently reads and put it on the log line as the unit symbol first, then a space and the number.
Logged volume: mL 1.6
